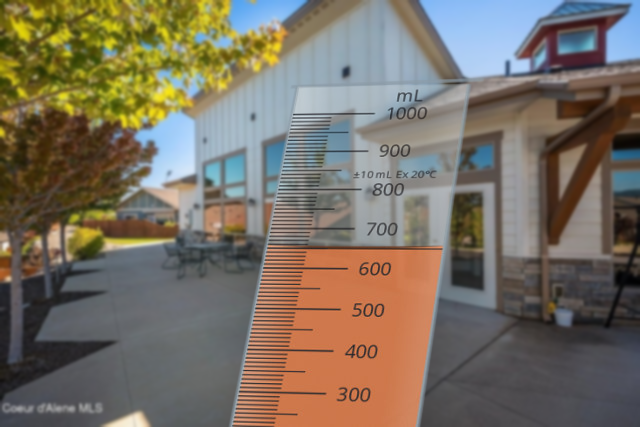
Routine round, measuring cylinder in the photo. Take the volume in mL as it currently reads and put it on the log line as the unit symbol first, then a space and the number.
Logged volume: mL 650
